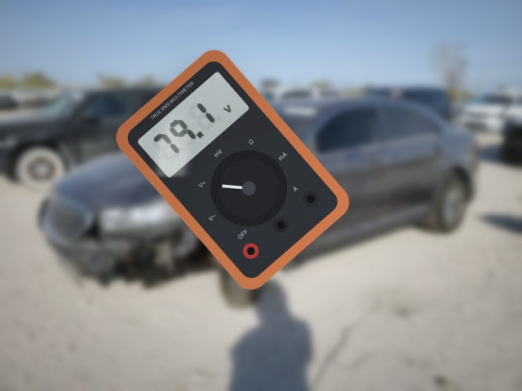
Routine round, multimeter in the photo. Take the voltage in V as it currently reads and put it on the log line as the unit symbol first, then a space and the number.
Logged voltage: V 79.1
